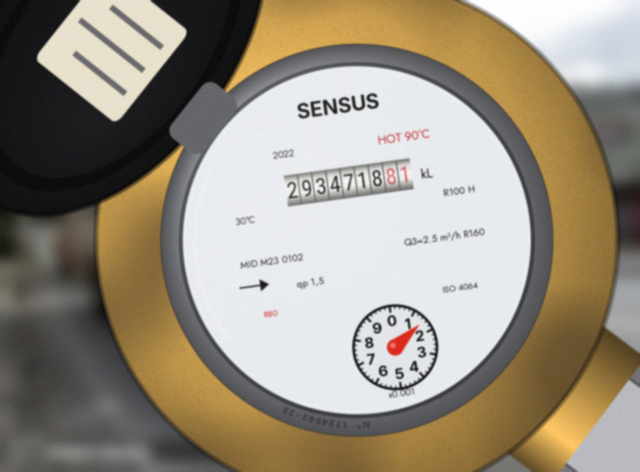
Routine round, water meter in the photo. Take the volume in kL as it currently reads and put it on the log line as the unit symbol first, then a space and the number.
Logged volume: kL 2934718.811
